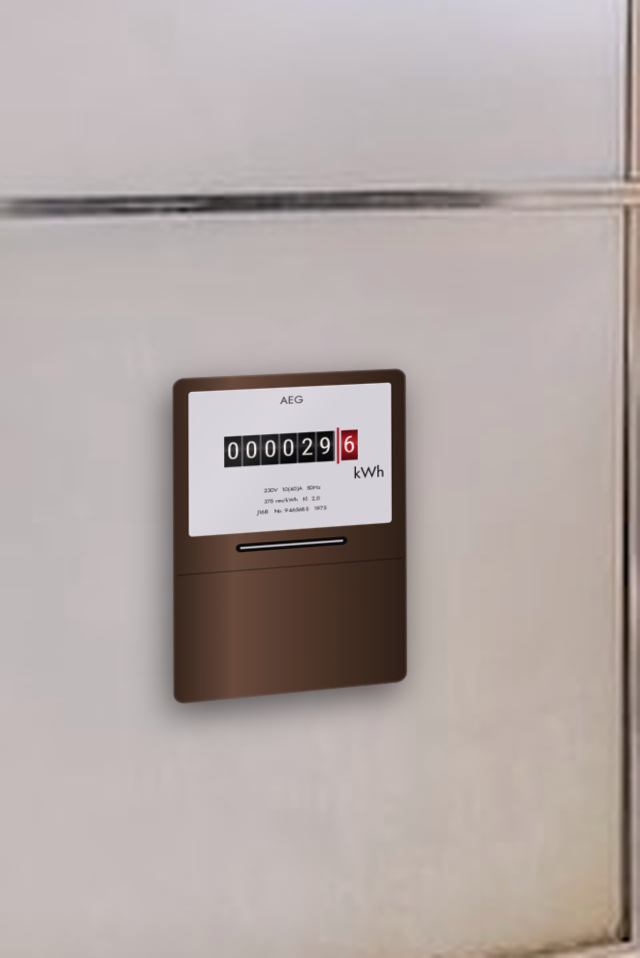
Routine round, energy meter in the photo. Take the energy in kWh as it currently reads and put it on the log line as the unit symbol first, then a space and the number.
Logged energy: kWh 29.6
